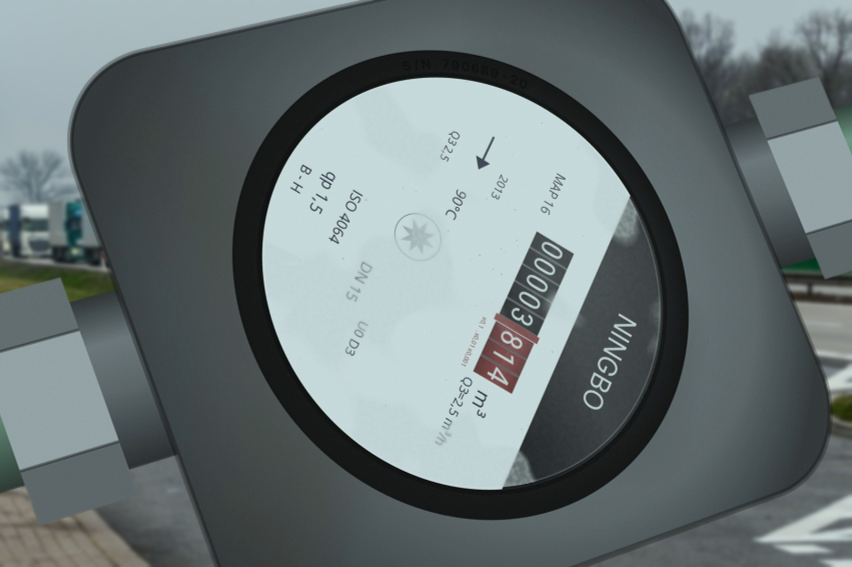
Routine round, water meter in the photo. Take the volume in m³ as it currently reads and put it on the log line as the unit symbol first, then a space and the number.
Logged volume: m³ 3.814
